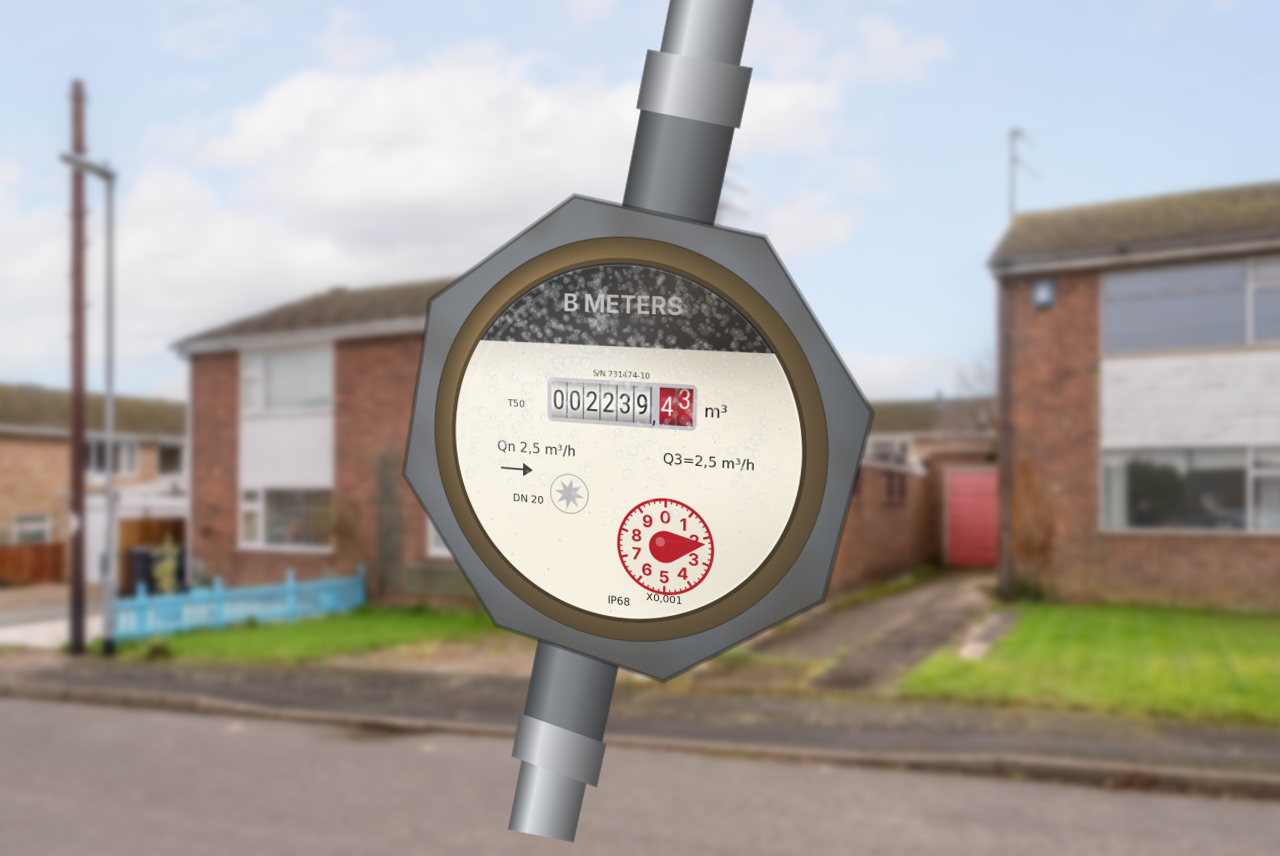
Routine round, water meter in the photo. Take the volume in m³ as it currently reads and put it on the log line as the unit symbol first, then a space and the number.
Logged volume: m³ 2239.432
